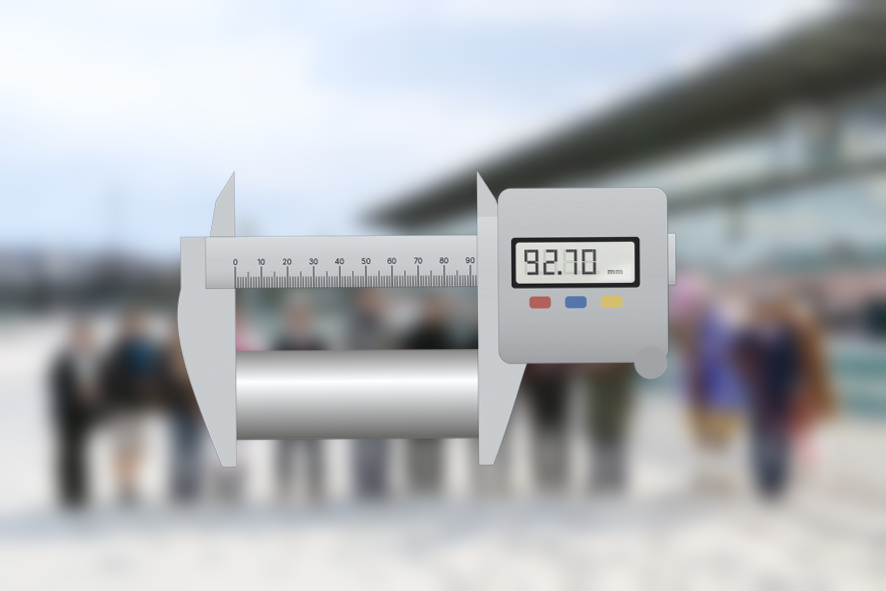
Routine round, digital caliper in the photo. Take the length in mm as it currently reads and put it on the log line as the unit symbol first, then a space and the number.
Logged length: mm 92.70
